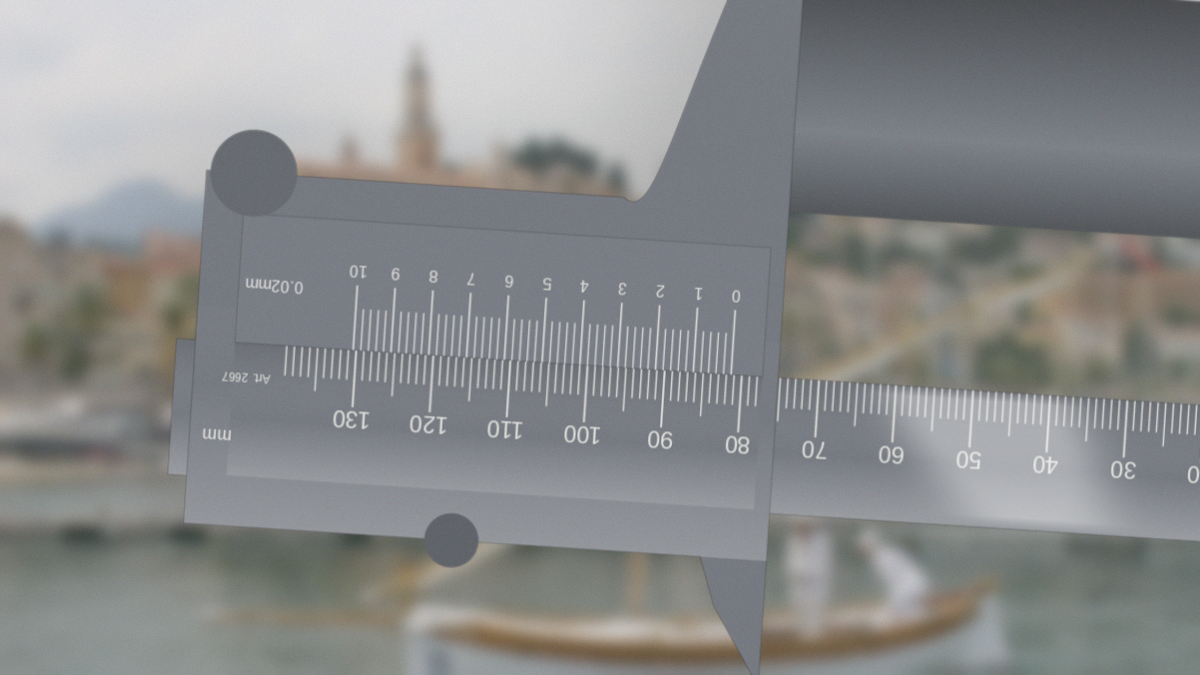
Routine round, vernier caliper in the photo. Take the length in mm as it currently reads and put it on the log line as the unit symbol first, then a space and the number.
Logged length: mm 81.4
